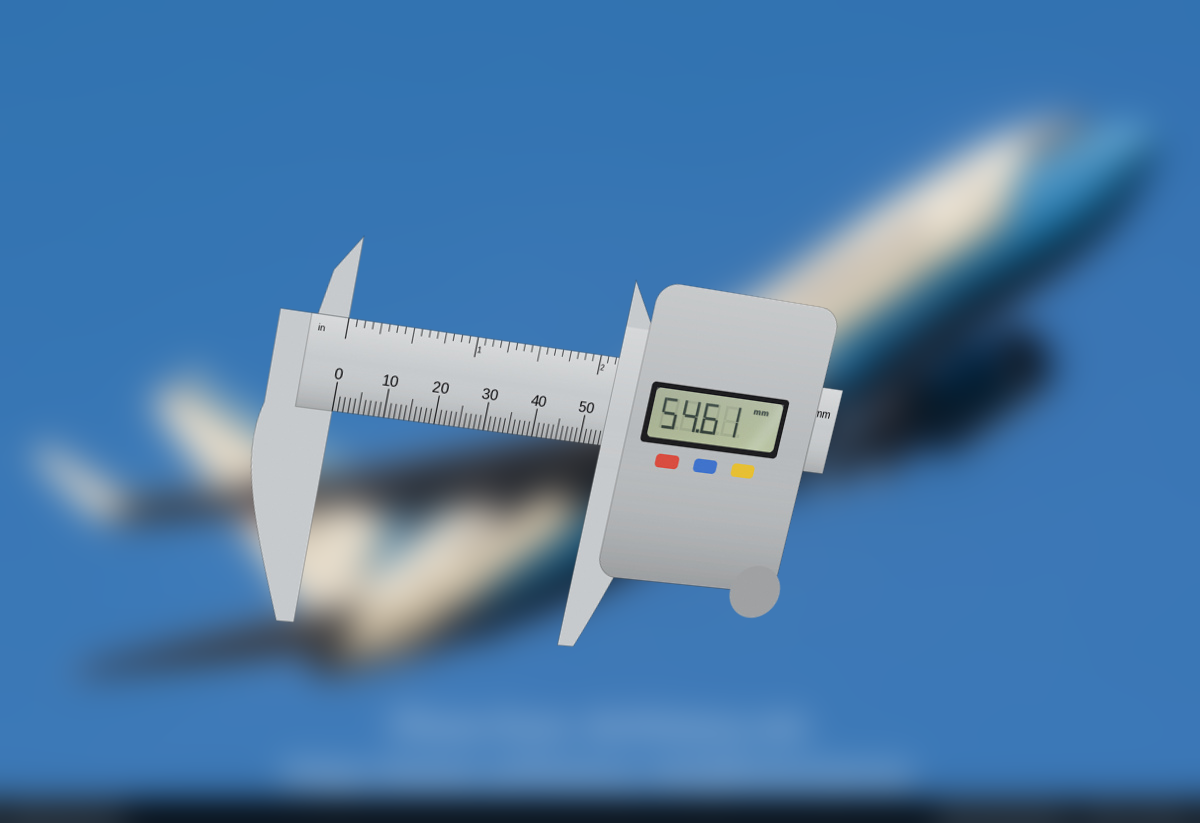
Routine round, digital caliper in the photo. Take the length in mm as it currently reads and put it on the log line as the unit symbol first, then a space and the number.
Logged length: mm 54.61
